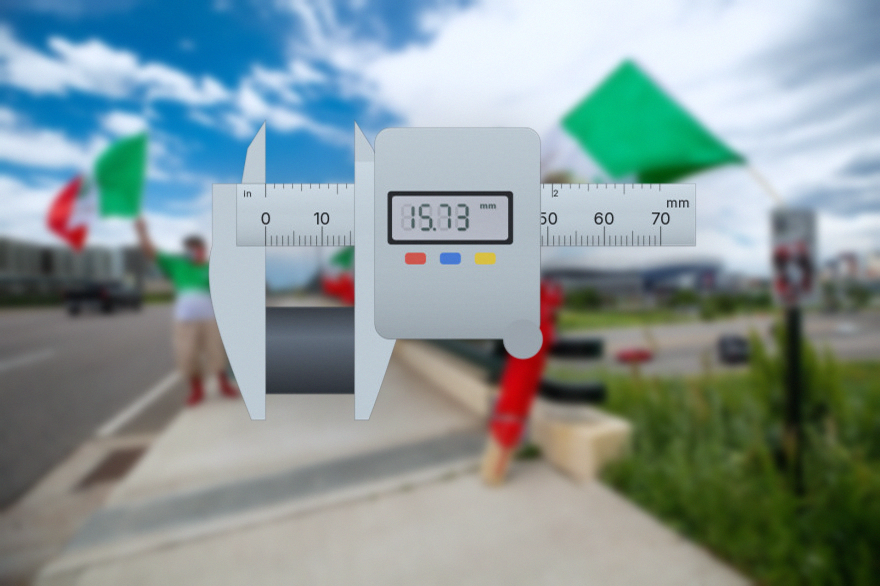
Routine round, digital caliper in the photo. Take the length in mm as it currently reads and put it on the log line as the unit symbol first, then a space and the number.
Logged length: mm 15.73
